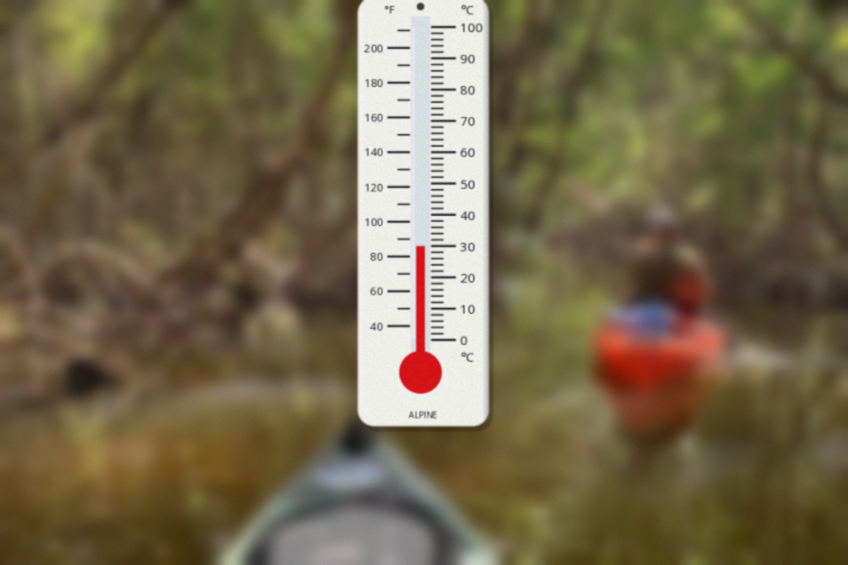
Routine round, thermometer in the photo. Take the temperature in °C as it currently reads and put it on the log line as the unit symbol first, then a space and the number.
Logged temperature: °C 30
